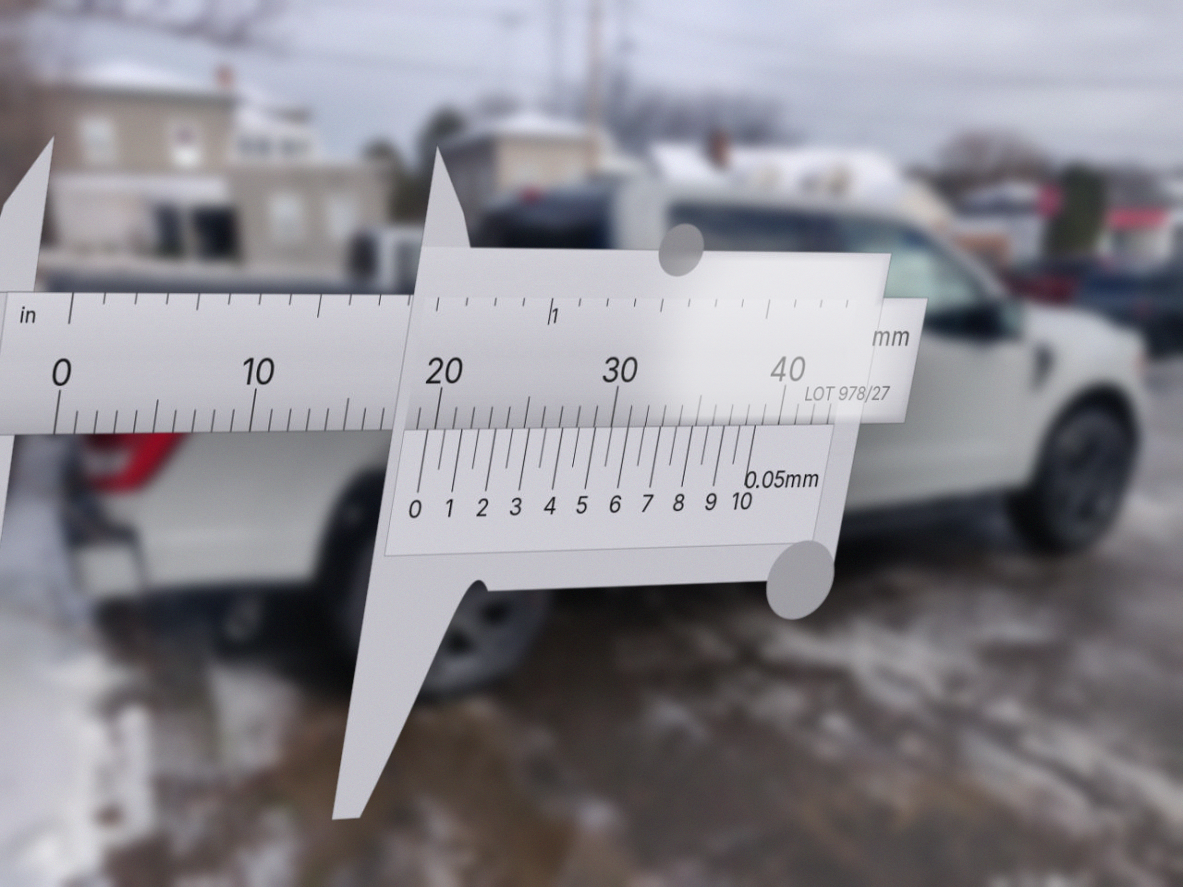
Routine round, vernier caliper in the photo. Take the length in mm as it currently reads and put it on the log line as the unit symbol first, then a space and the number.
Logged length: mm 19.6
